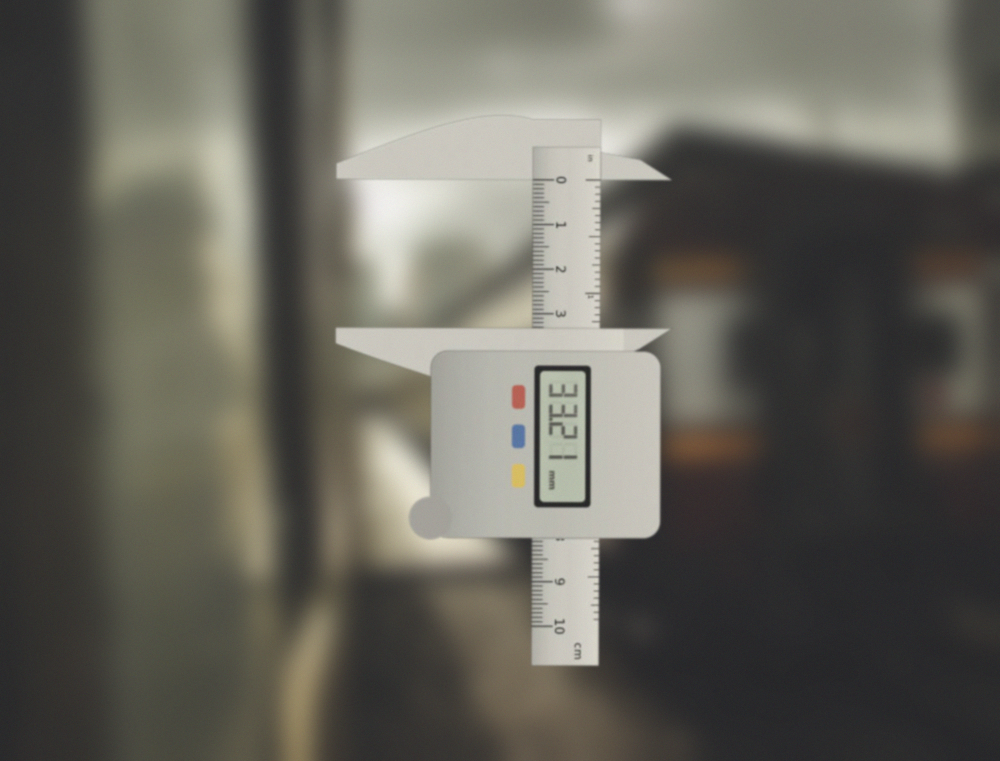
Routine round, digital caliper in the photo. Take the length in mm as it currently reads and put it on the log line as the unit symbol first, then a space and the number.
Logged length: mm 33.21
